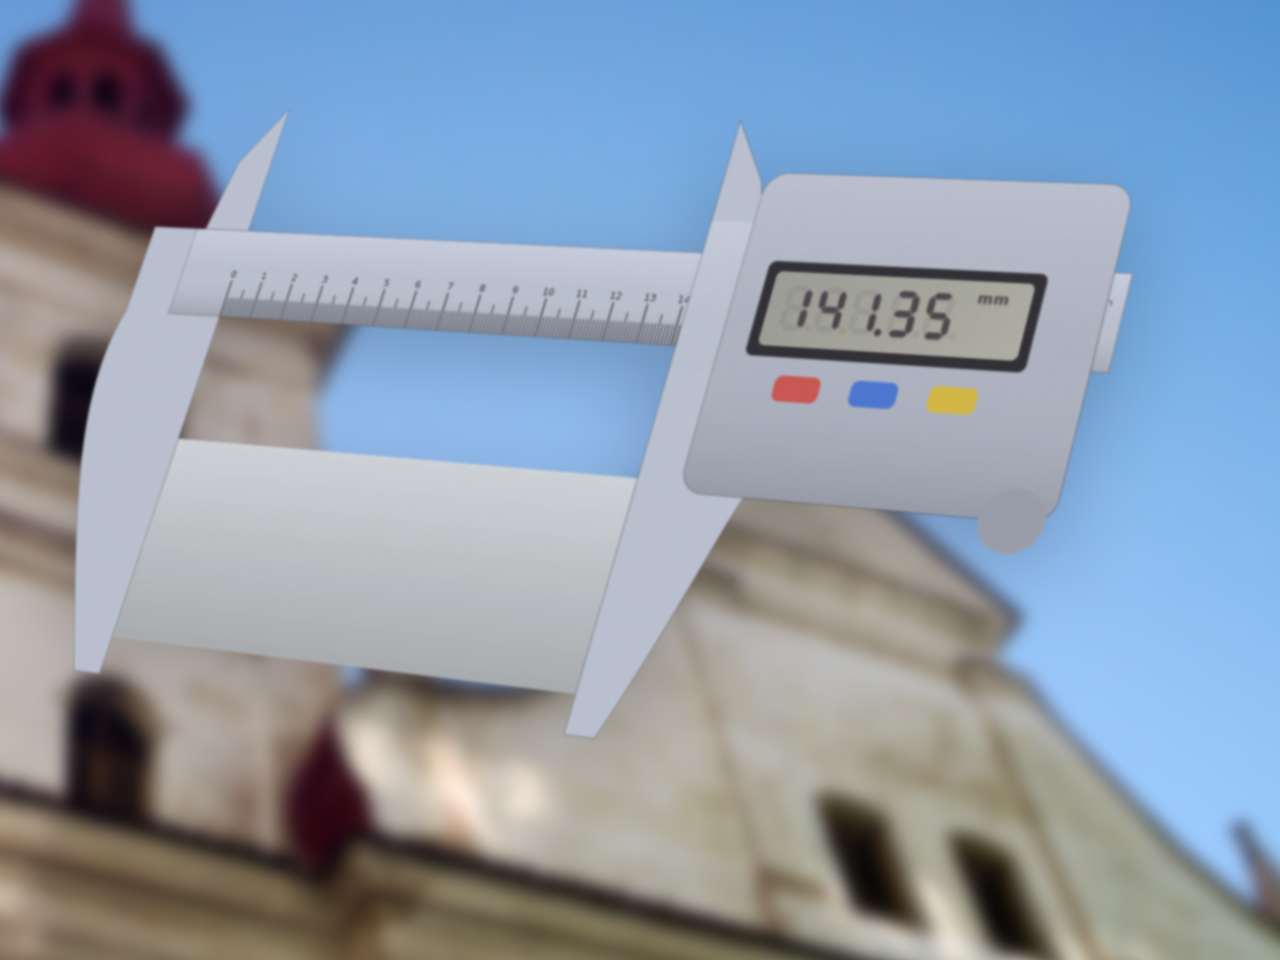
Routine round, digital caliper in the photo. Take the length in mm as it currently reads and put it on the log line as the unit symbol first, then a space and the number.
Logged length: mm 141.35
